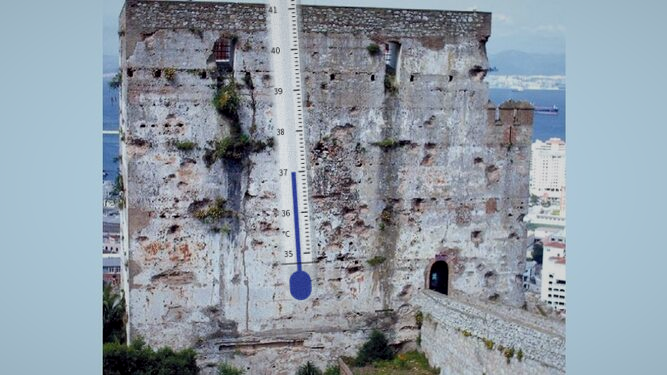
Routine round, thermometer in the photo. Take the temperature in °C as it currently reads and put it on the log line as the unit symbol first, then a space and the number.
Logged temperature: °C 37
